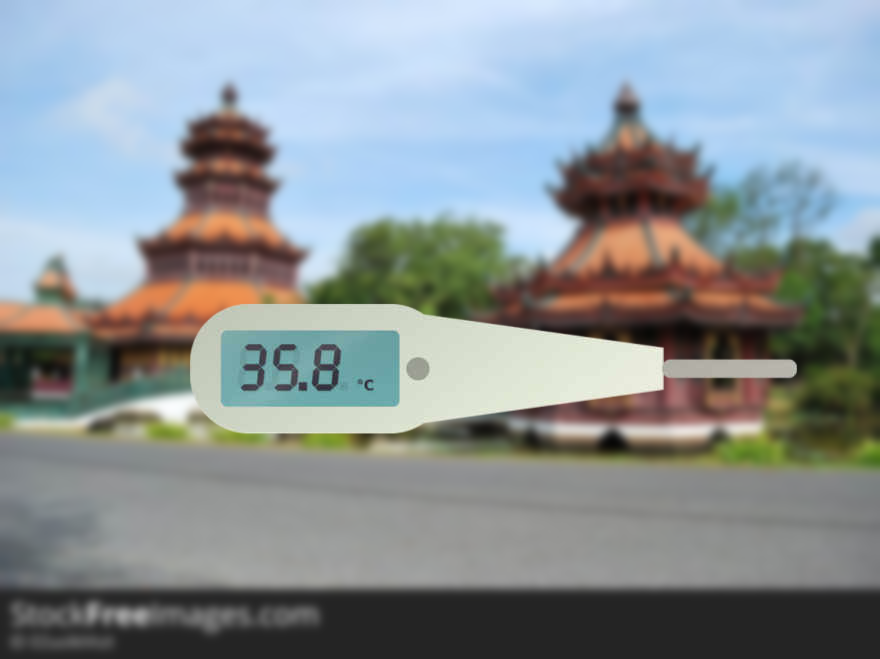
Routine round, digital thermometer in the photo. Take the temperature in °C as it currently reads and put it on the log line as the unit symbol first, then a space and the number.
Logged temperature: °C 35.8
